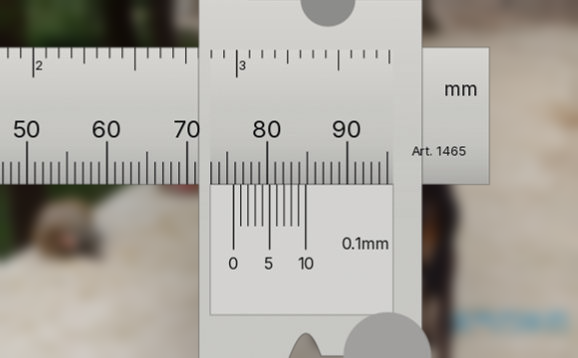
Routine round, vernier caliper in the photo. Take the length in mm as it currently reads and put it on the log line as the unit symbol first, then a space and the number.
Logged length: mm 75.8
